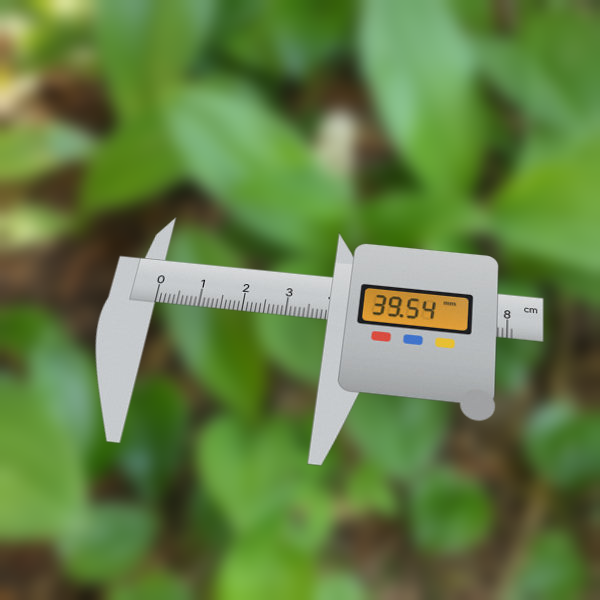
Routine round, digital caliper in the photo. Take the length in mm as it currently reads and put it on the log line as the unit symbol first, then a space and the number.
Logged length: mm 39.54
